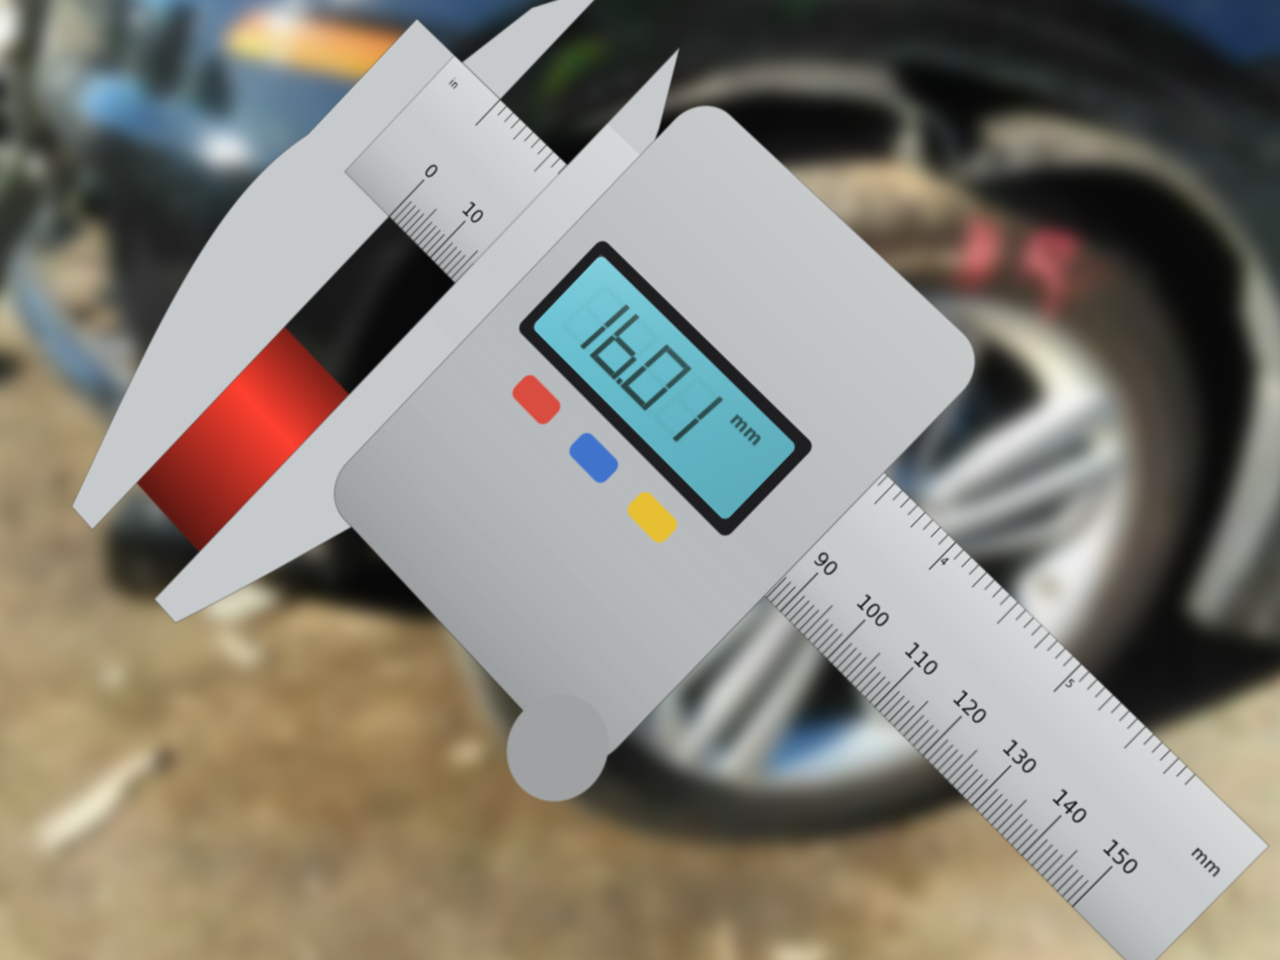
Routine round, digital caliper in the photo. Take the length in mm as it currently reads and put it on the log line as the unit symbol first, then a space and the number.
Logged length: mm 16.01
